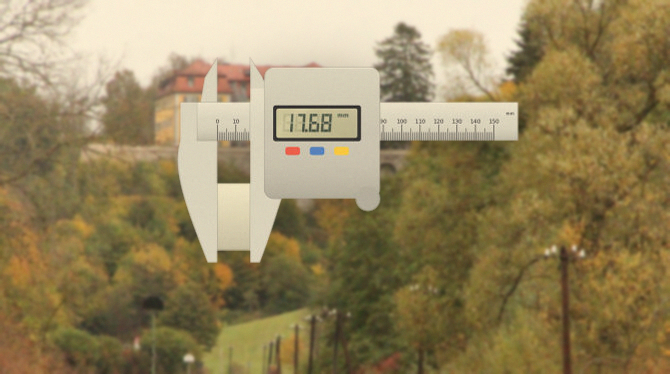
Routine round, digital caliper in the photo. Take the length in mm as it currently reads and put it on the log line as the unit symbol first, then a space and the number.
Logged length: mm 17.68
